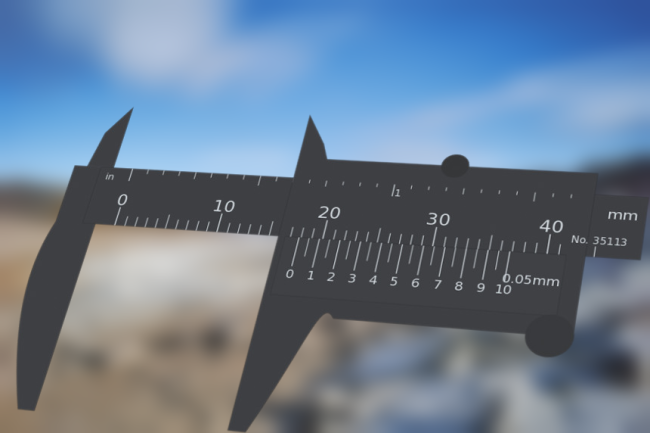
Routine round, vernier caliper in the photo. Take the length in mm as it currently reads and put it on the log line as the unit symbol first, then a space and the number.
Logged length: mm 17.8
